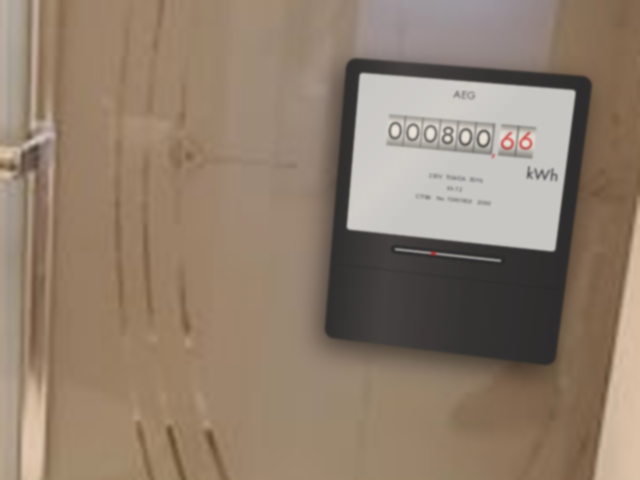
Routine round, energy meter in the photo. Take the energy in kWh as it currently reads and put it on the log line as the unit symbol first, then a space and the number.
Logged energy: kWh 800.66
